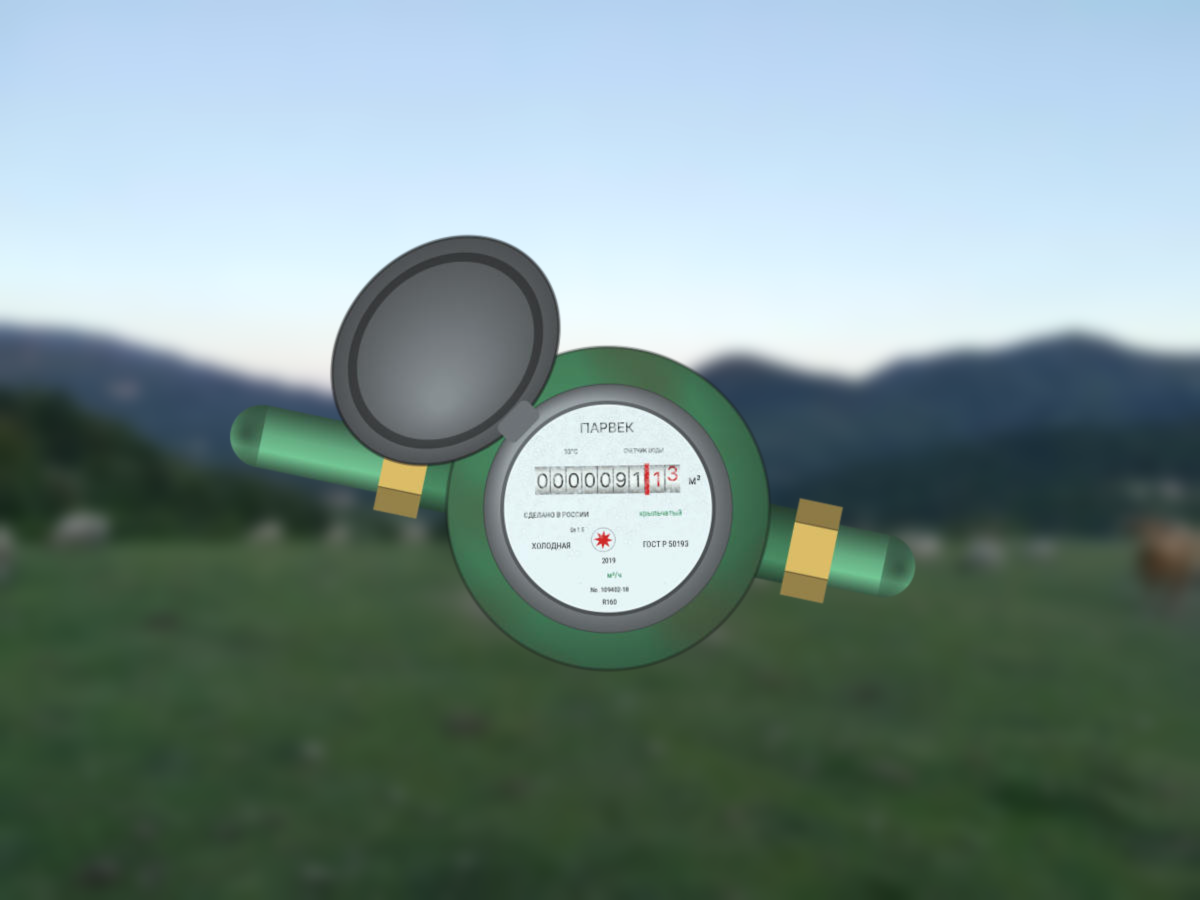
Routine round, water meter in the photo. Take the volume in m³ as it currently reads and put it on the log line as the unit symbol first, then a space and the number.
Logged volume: m³ 91.13
